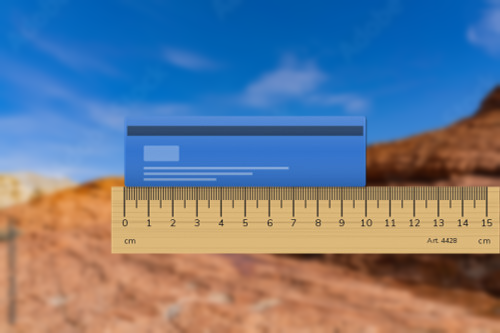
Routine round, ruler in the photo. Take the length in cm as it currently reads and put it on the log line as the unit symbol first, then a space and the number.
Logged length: cm 10
